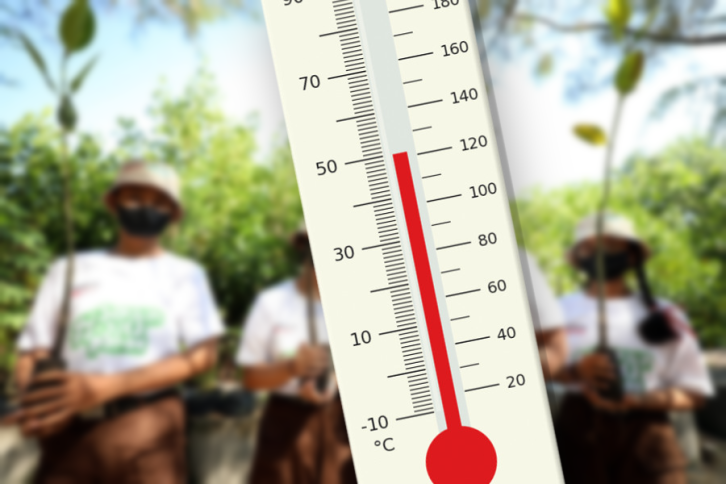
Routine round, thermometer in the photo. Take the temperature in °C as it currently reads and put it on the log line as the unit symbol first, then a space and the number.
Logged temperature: °C 50
